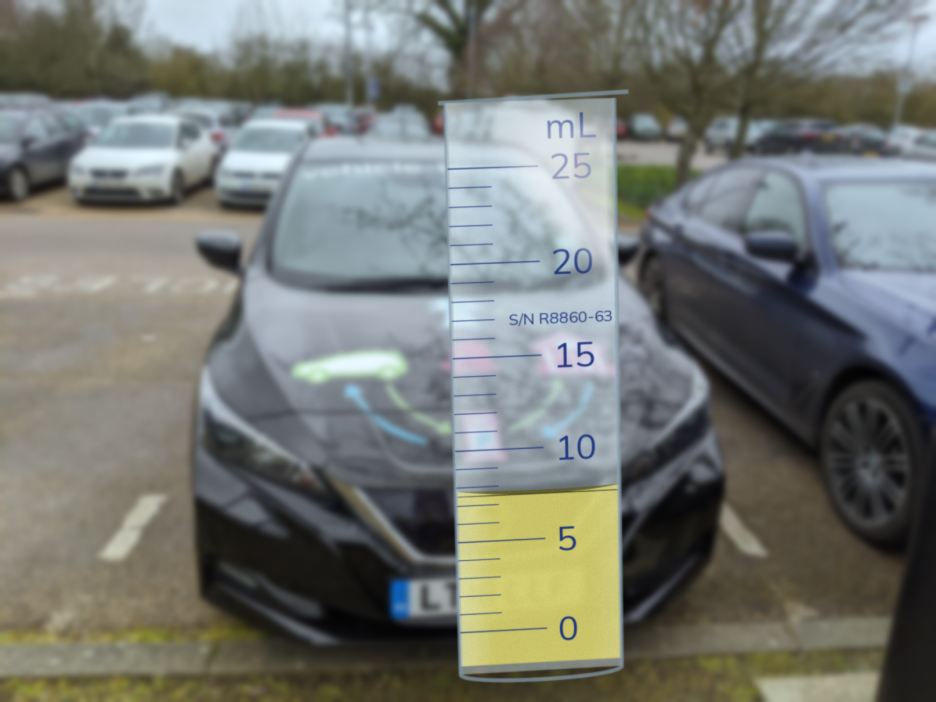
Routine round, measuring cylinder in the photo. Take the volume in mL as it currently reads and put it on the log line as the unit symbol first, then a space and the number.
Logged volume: mL 7.5
